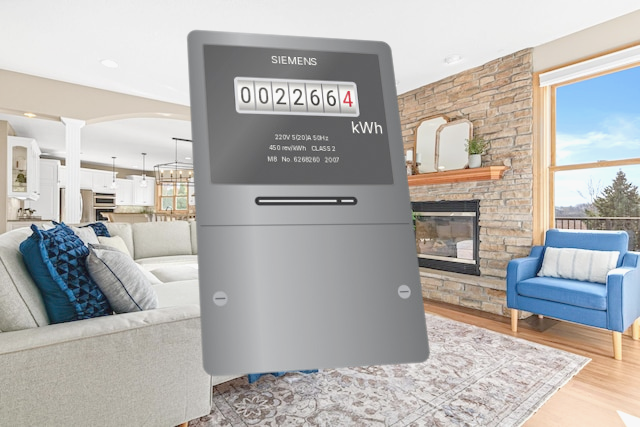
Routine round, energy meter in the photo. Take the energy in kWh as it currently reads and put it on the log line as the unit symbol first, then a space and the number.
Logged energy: kWh 2266.4
